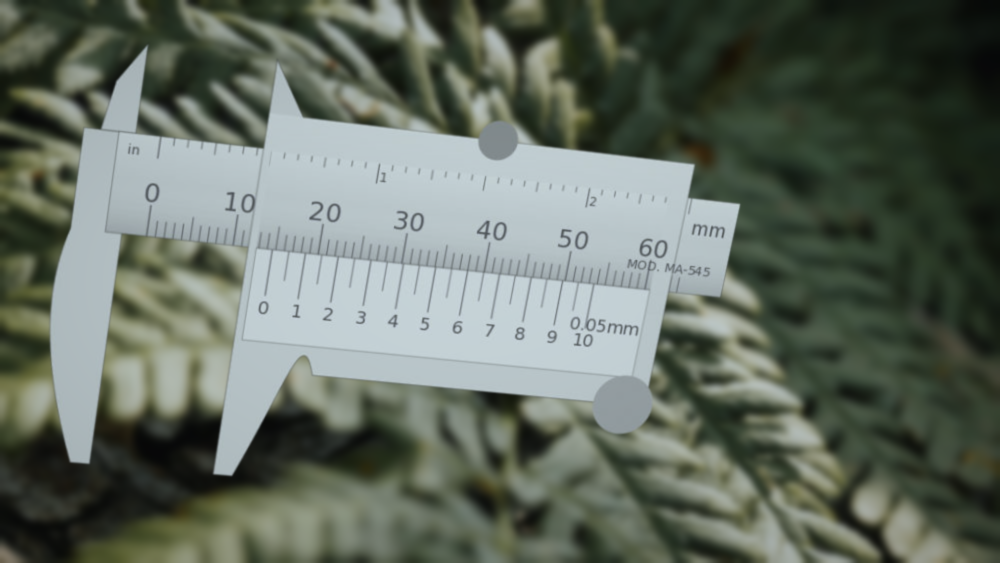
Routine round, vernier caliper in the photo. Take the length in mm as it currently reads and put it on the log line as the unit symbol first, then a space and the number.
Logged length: mm 14.6
